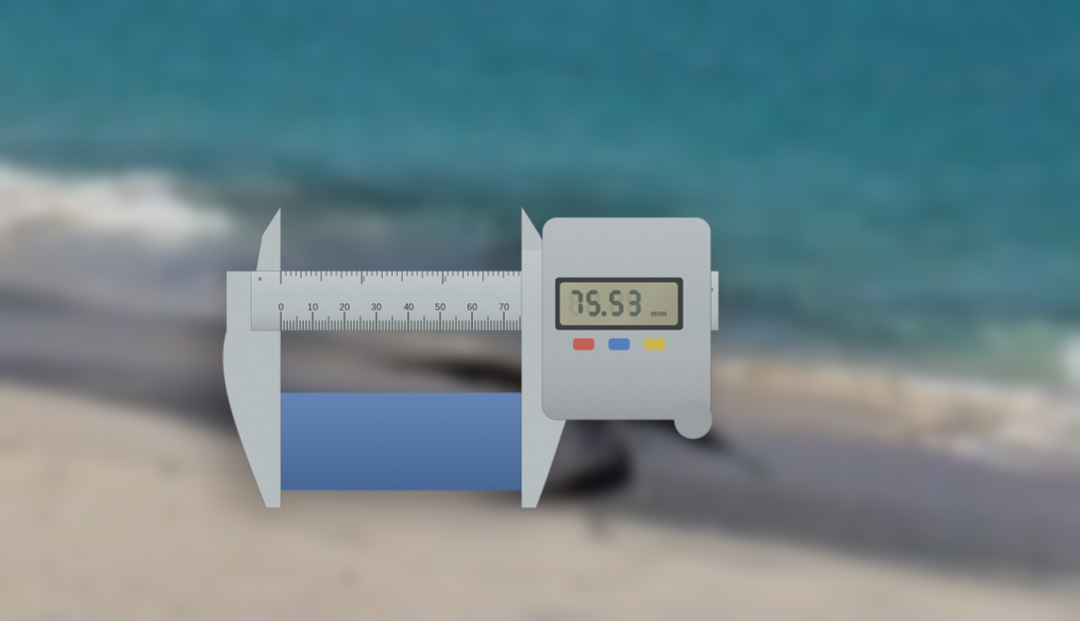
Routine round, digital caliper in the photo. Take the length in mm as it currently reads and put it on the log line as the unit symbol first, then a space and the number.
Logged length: mm 75.53
